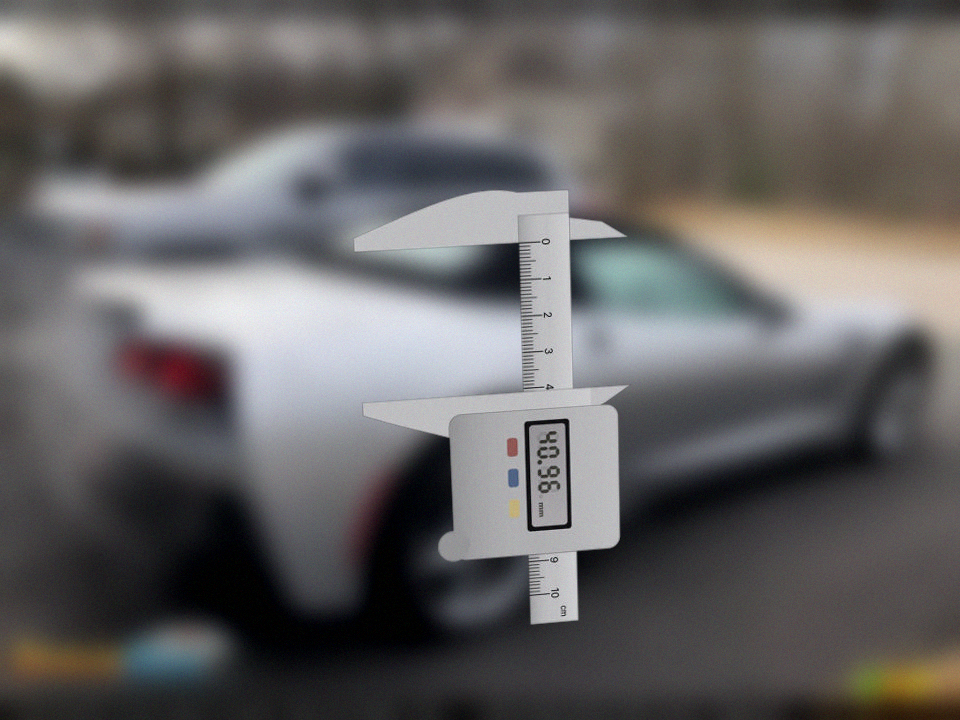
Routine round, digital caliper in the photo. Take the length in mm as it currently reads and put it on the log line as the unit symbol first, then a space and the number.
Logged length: mm 40.96
